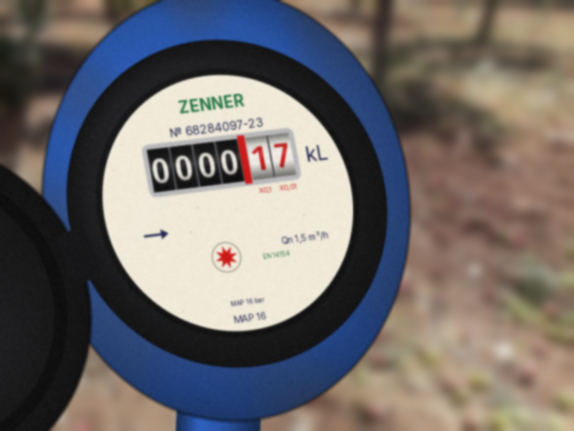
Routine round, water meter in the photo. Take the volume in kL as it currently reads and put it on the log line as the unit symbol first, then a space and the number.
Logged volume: kL 0.17
